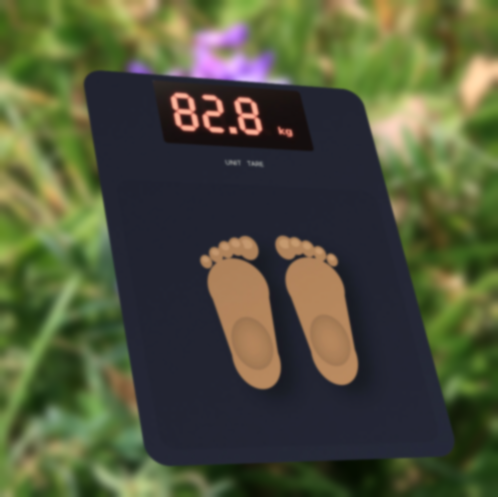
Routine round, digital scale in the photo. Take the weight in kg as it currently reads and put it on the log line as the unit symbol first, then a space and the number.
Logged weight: kg 82.8
